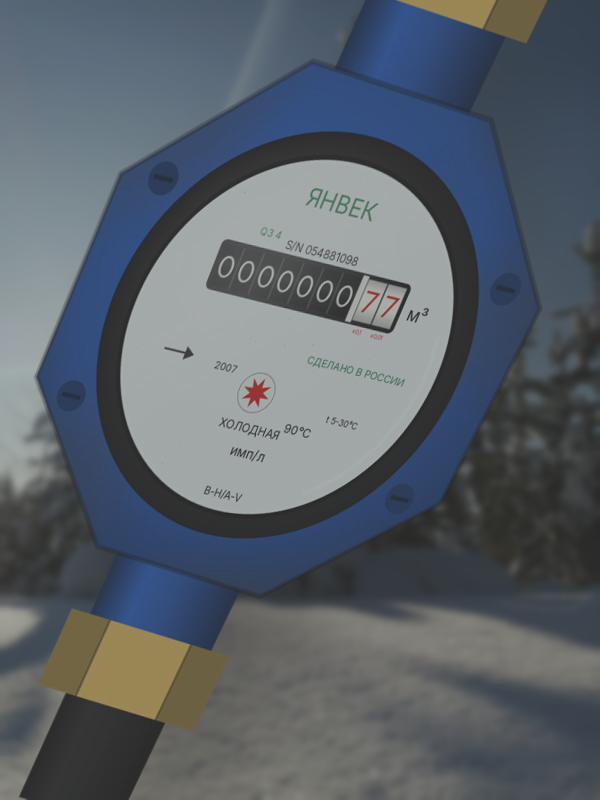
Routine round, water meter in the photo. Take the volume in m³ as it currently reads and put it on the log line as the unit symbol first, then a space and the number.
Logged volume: m³ 0.77
